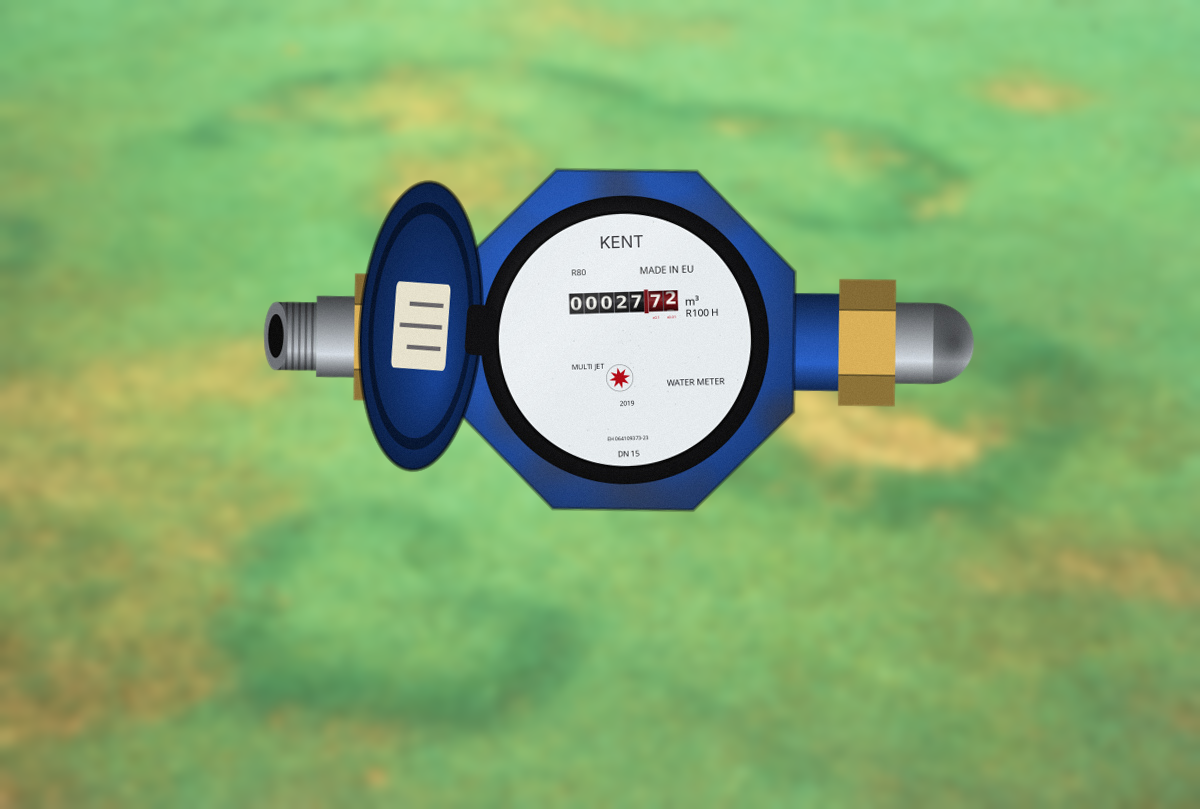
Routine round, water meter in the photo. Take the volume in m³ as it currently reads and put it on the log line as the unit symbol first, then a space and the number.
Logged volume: m³ 27.72
